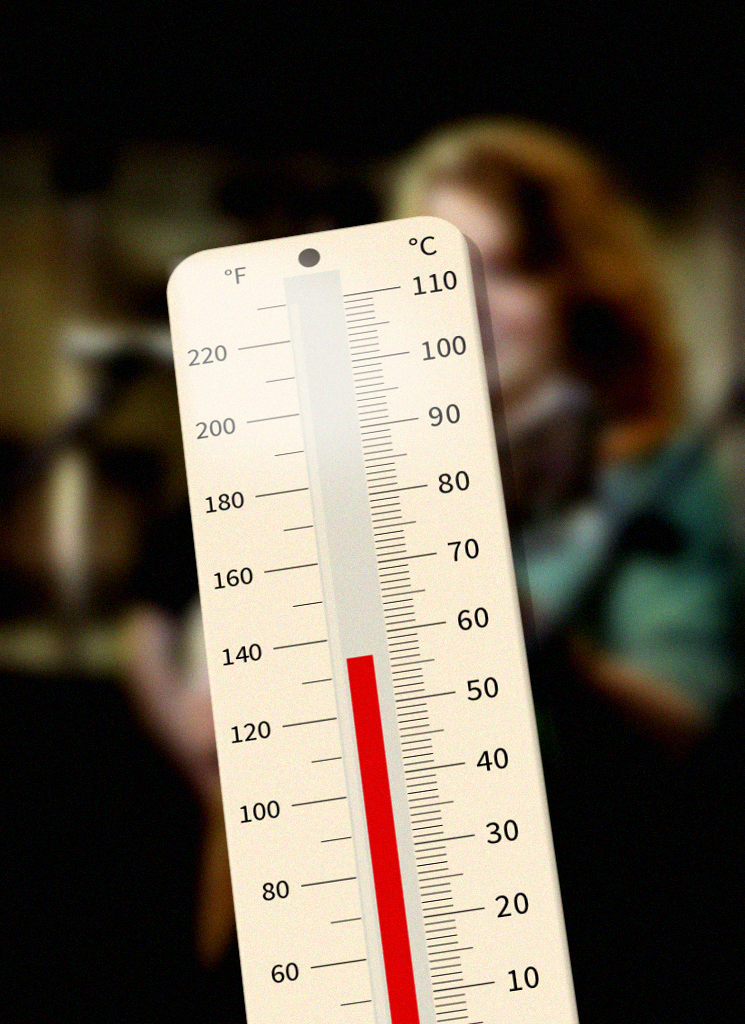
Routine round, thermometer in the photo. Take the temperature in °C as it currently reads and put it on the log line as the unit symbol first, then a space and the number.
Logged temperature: °C 57
